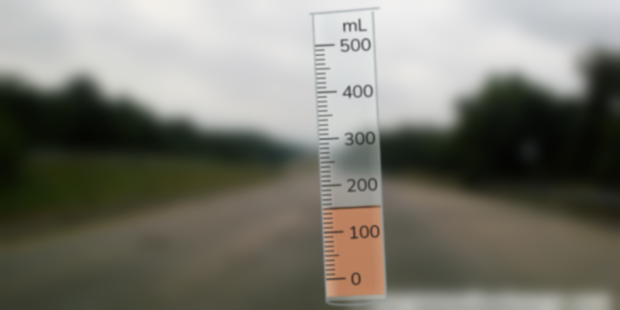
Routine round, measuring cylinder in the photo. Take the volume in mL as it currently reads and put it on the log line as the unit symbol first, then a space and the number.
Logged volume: mL 150
